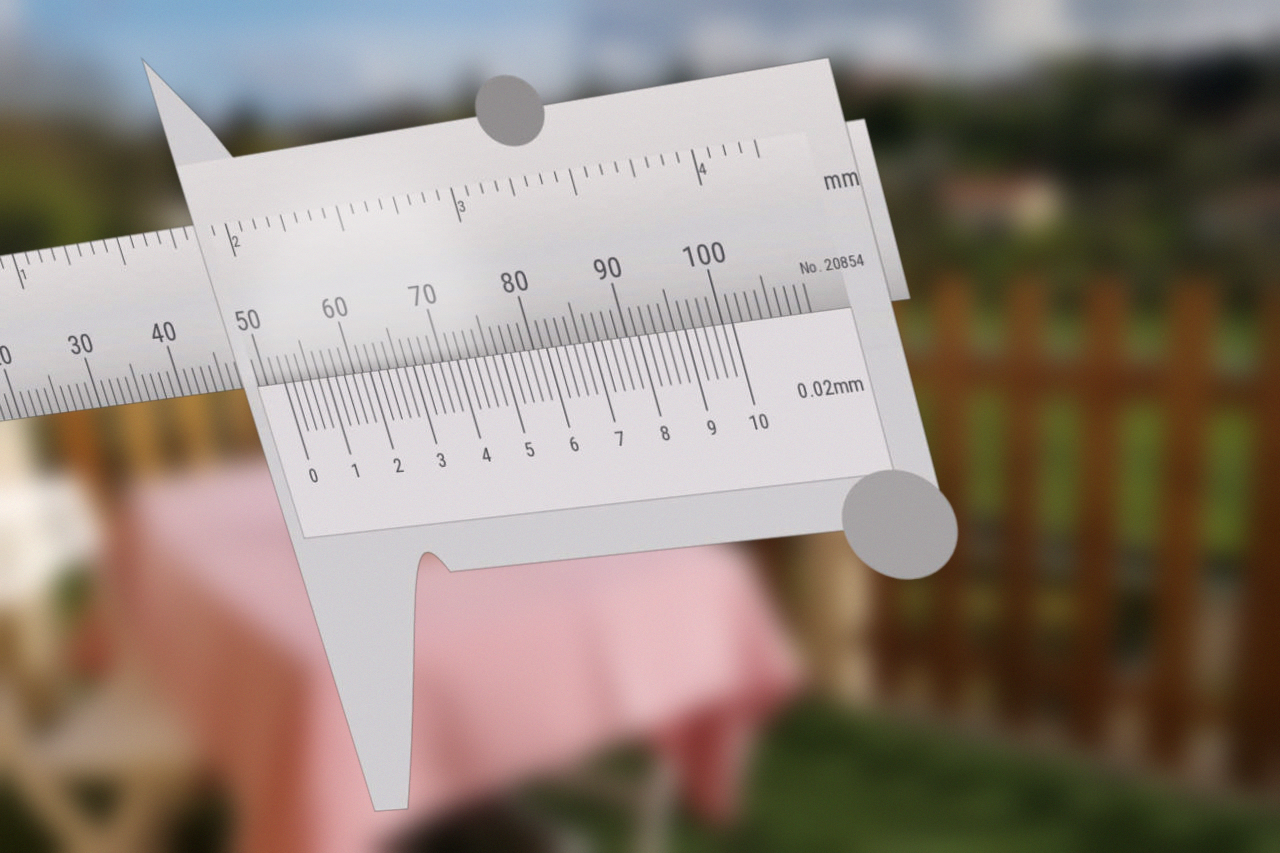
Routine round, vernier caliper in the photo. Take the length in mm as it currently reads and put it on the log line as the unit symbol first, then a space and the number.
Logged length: mm 52.0
